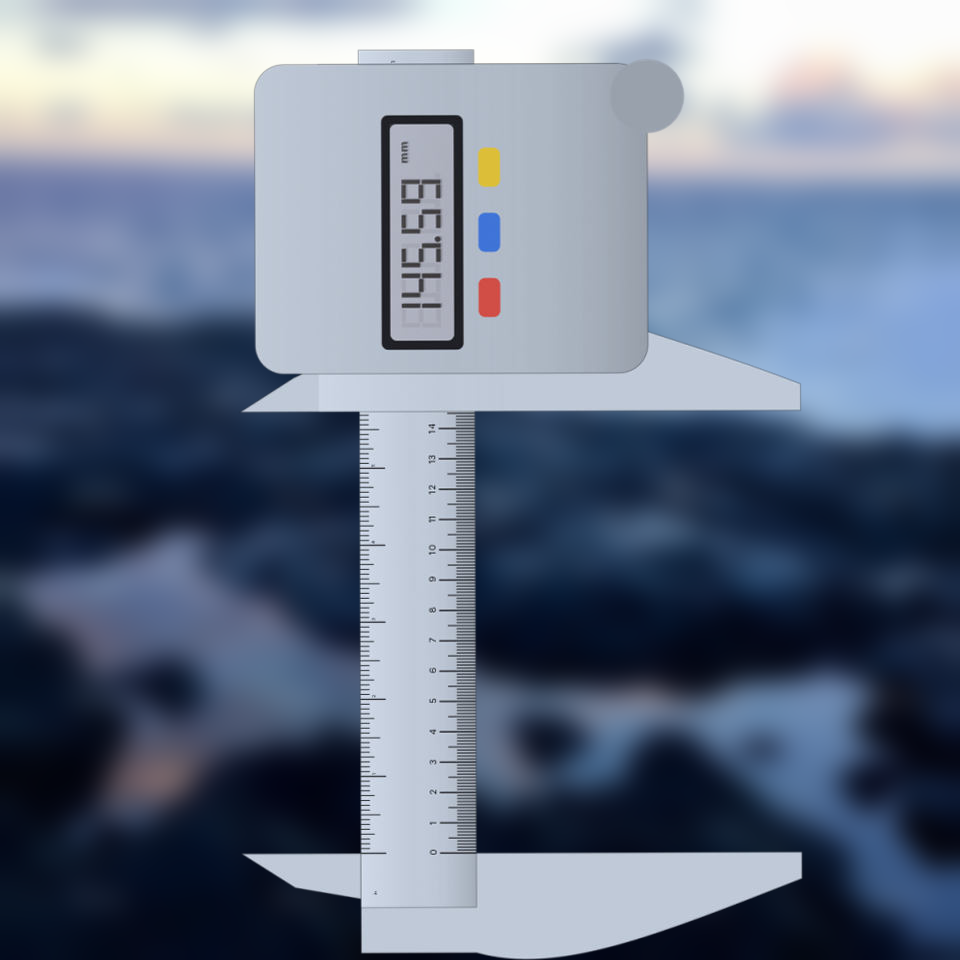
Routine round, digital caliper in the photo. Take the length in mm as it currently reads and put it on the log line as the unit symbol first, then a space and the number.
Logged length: mm 145.59
